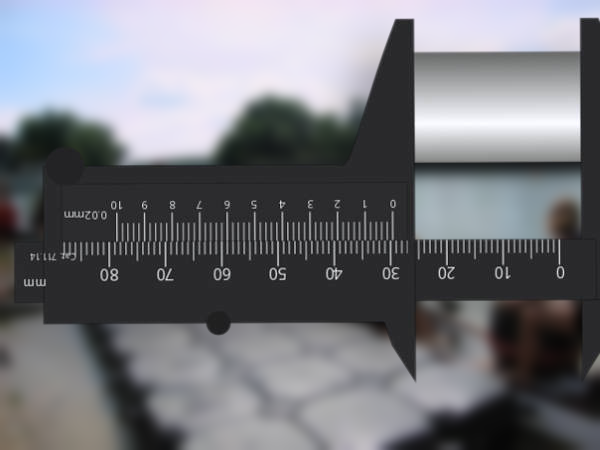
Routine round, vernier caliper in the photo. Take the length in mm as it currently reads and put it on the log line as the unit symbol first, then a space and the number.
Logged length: mm 29.6
